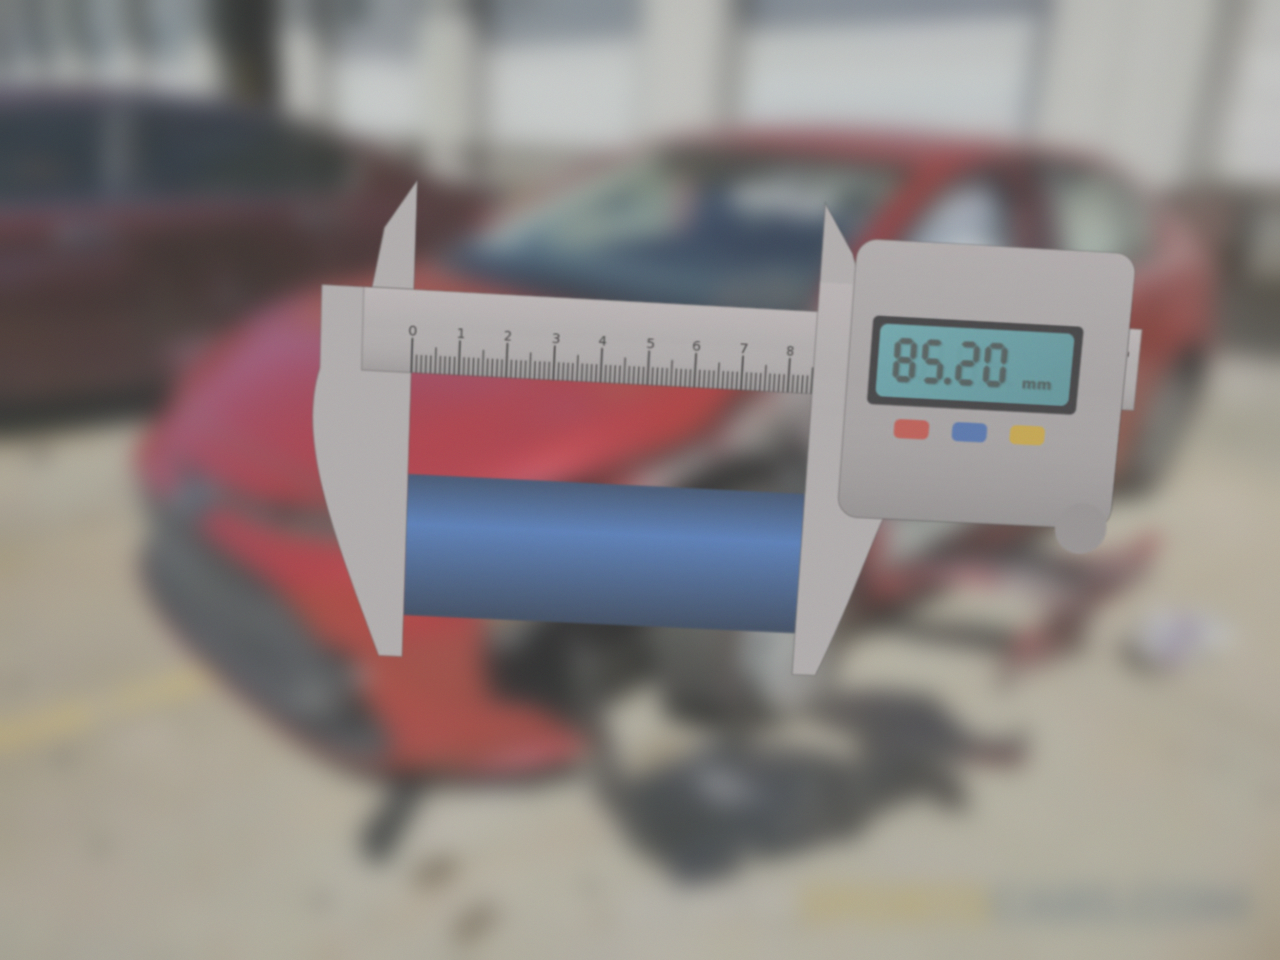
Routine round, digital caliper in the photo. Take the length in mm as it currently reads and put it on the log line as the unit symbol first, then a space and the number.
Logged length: mm 85.20
